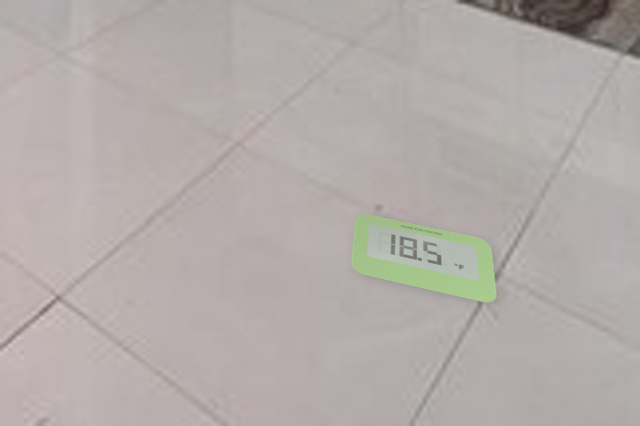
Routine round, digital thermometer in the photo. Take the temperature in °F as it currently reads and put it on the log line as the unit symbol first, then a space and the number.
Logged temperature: °F 18.5
